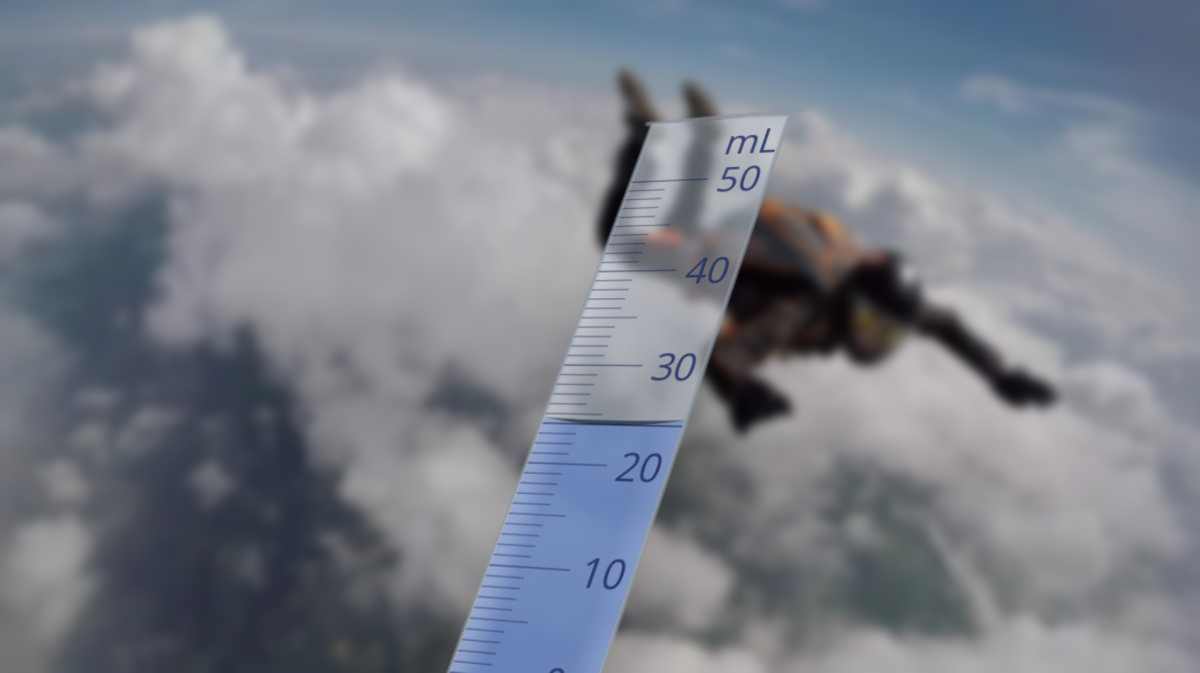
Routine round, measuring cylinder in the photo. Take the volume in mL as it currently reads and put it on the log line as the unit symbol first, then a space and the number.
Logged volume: mL 24
